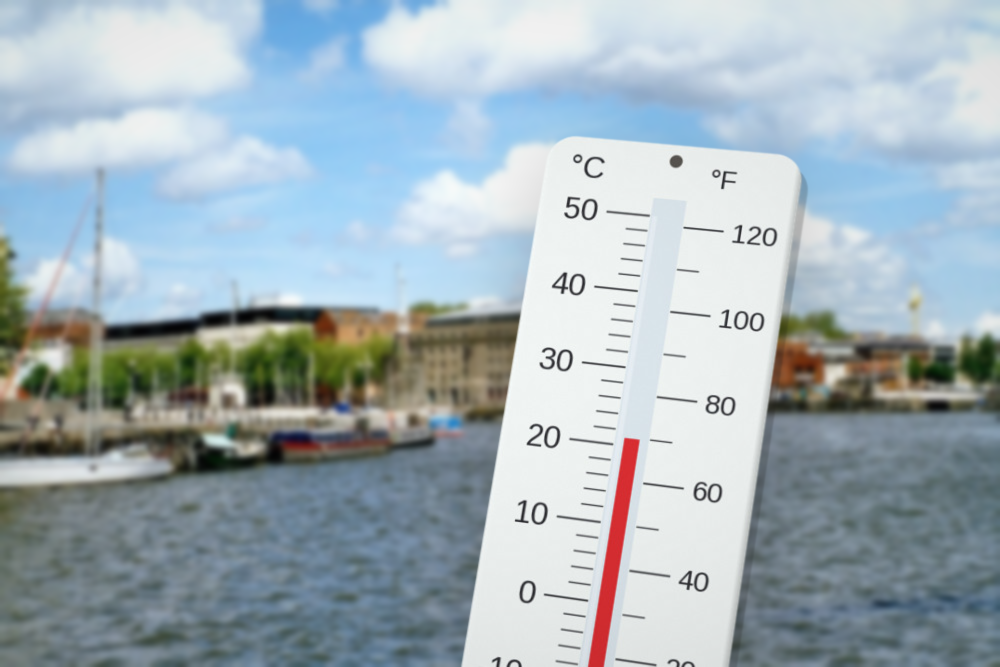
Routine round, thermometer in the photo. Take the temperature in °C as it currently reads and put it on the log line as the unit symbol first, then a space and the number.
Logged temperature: °C 21
